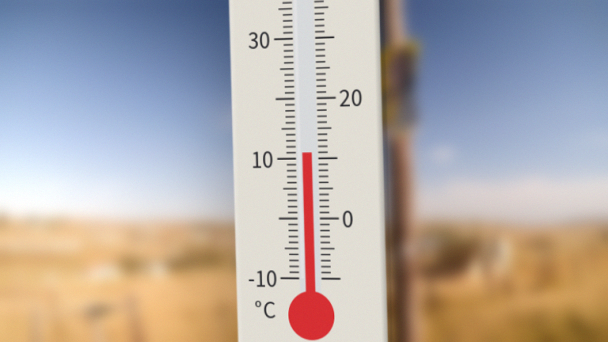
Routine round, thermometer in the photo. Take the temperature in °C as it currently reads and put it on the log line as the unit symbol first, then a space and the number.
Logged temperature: °C 11
